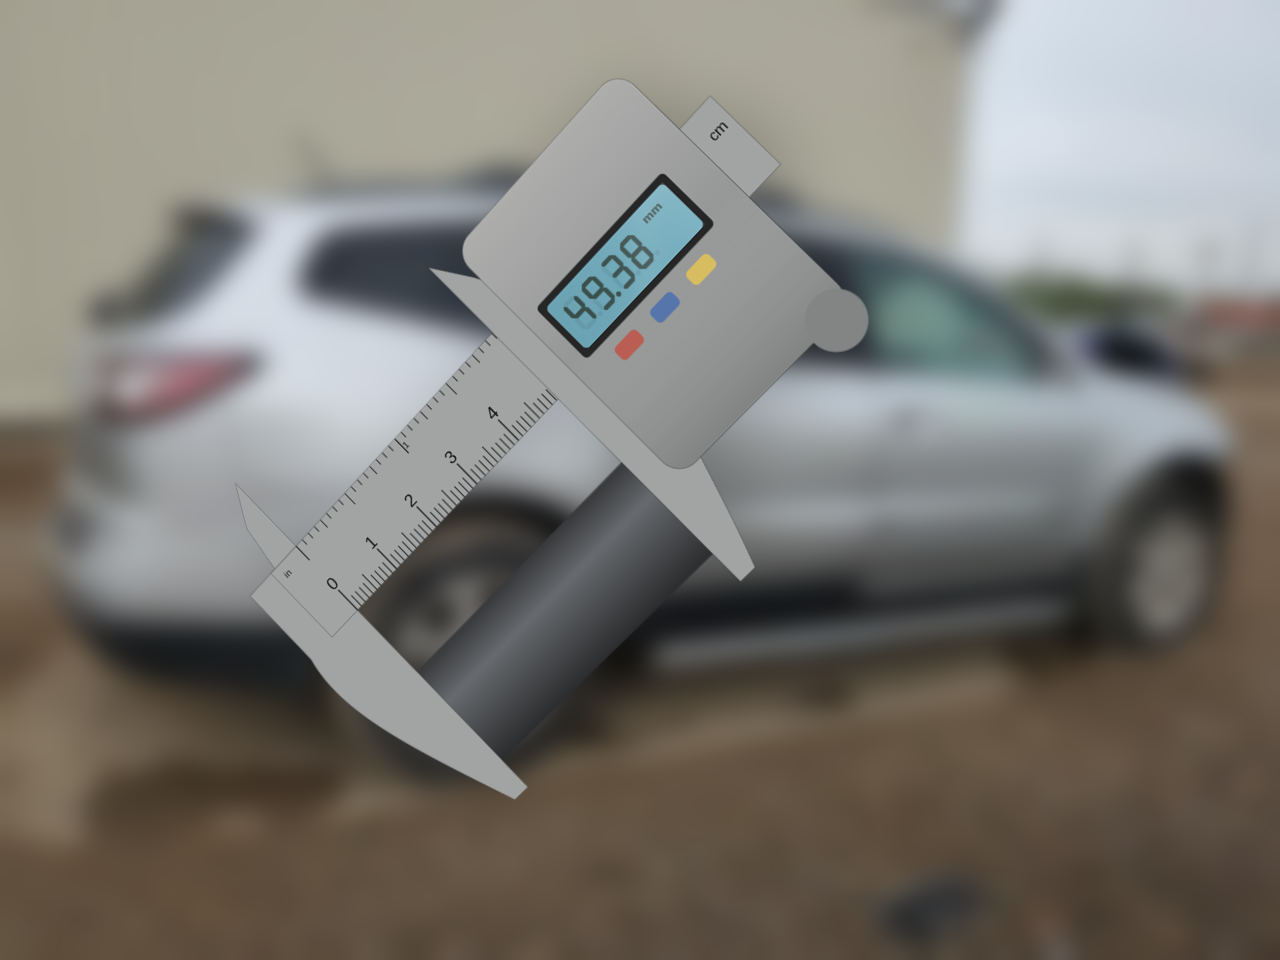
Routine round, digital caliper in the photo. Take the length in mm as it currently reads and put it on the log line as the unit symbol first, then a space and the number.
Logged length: mm 49.38
